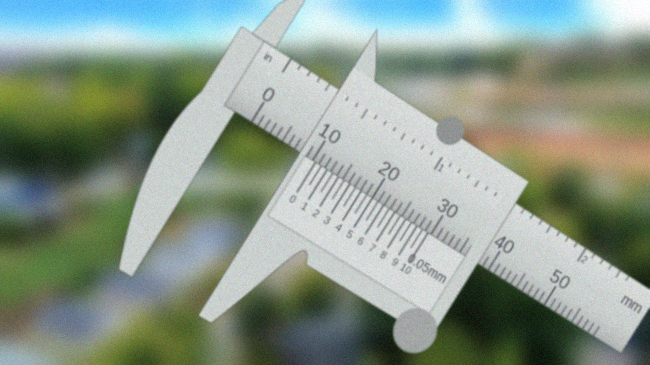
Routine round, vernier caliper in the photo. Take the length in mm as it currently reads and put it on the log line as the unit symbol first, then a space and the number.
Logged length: mm 10.5
